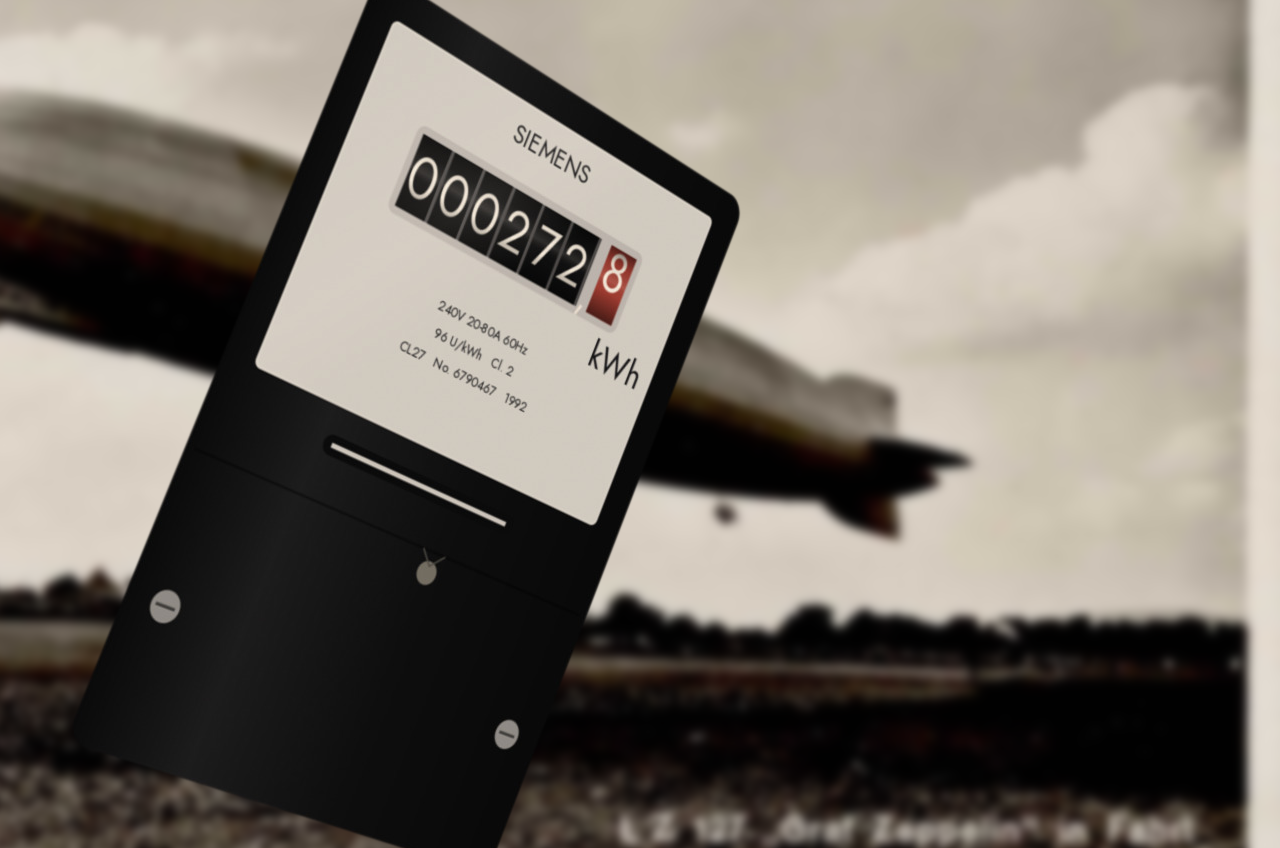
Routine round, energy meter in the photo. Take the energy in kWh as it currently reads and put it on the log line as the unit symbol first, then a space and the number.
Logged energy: kWh 272.8
